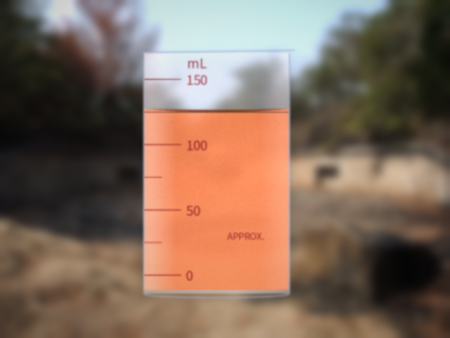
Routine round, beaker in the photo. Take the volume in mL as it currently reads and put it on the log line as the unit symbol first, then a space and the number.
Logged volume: mL 125
